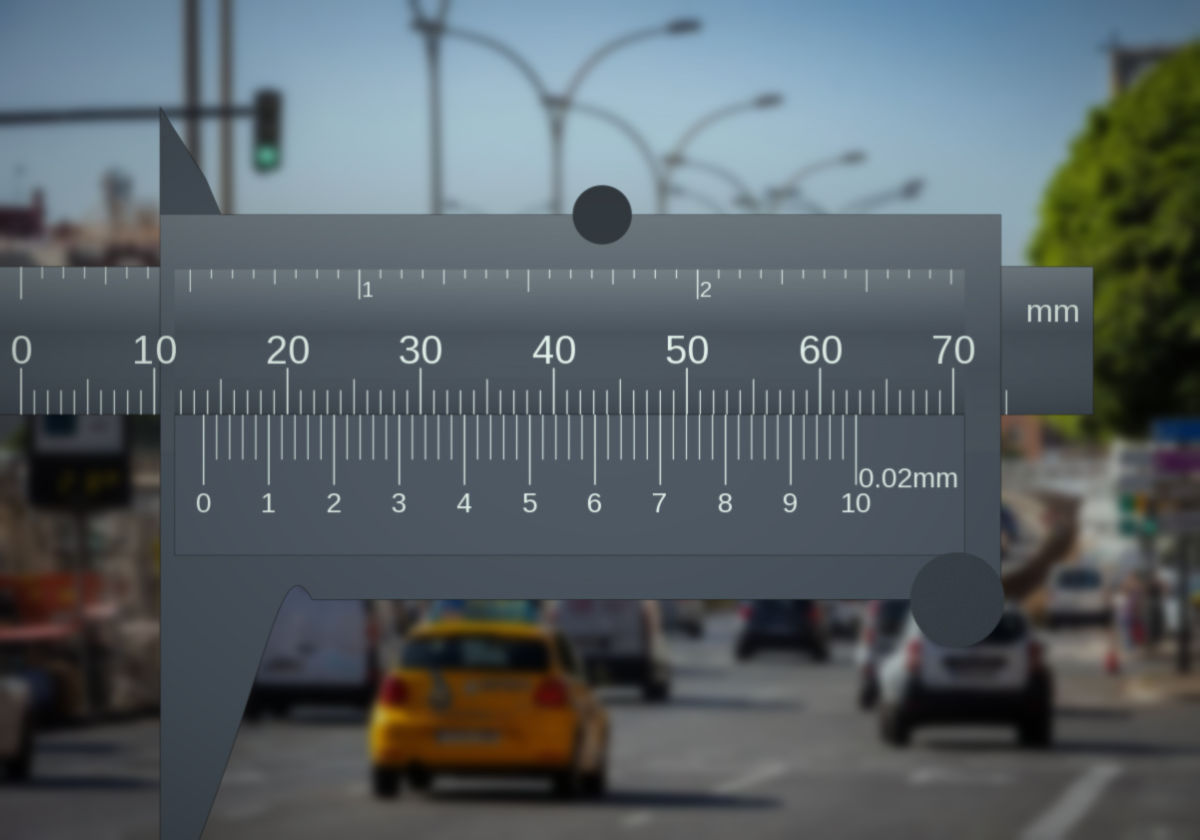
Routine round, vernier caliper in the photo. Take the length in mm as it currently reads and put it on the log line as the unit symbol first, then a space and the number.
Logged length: mm 13.7
